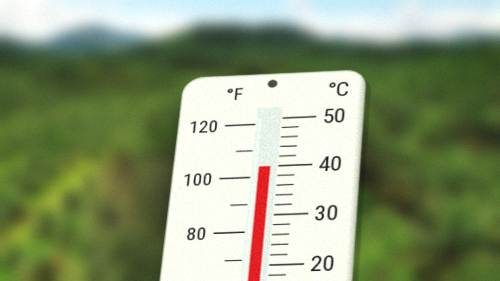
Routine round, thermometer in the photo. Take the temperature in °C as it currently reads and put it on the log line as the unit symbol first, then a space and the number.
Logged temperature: °C 40
